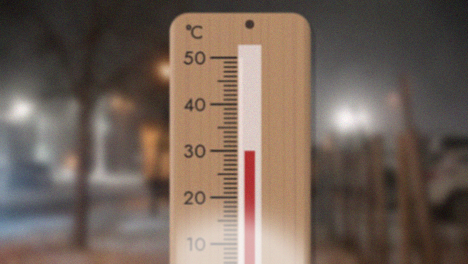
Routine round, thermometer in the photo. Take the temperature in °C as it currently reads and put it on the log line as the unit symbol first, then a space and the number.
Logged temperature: °C 30
